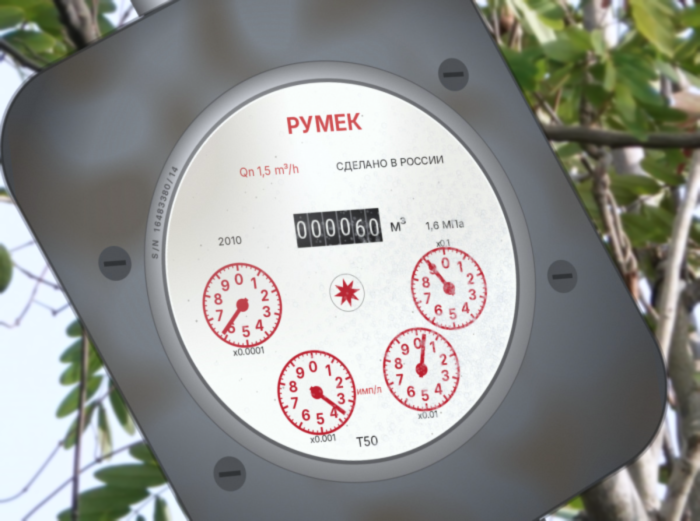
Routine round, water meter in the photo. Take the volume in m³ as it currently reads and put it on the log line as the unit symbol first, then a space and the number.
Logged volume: m³ 59.9036
